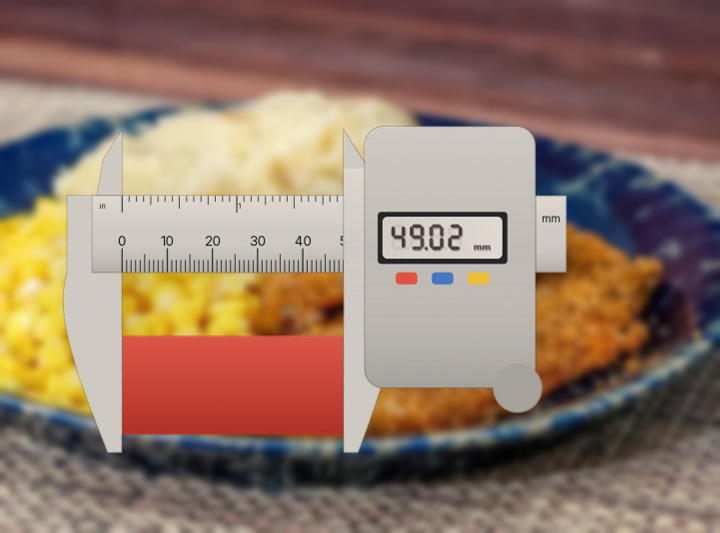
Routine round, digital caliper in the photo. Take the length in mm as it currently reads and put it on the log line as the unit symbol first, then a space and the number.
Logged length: mm 49.02
